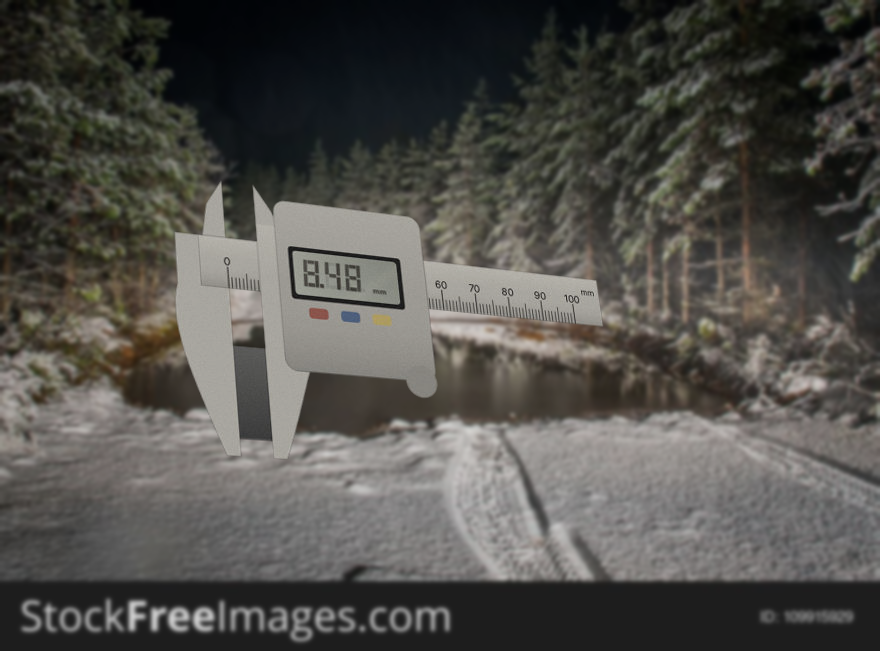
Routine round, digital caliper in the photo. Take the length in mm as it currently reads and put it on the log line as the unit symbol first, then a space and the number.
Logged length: mm 8.48
